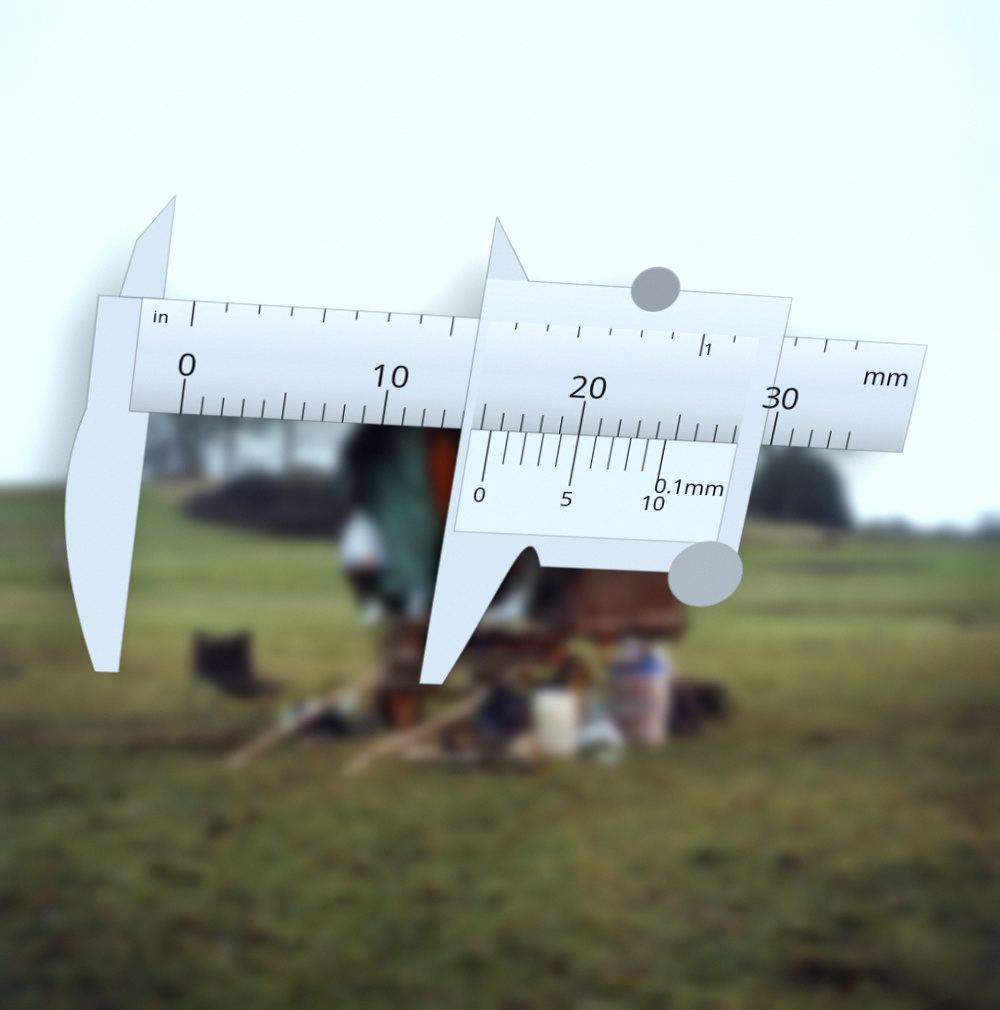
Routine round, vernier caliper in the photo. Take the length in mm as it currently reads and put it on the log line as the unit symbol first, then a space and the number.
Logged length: mm 15.5
